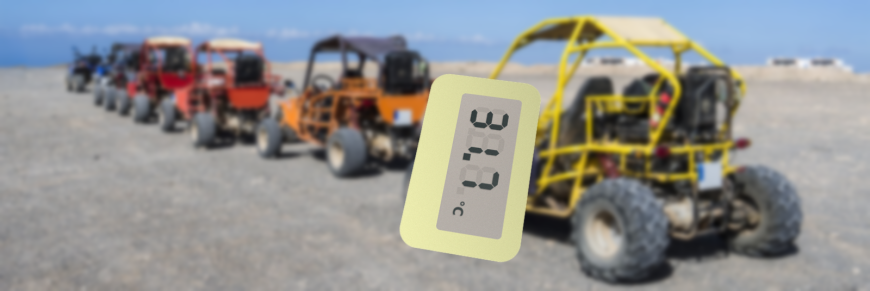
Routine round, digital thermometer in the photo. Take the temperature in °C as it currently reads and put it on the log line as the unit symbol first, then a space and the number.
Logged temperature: °C 31.7
